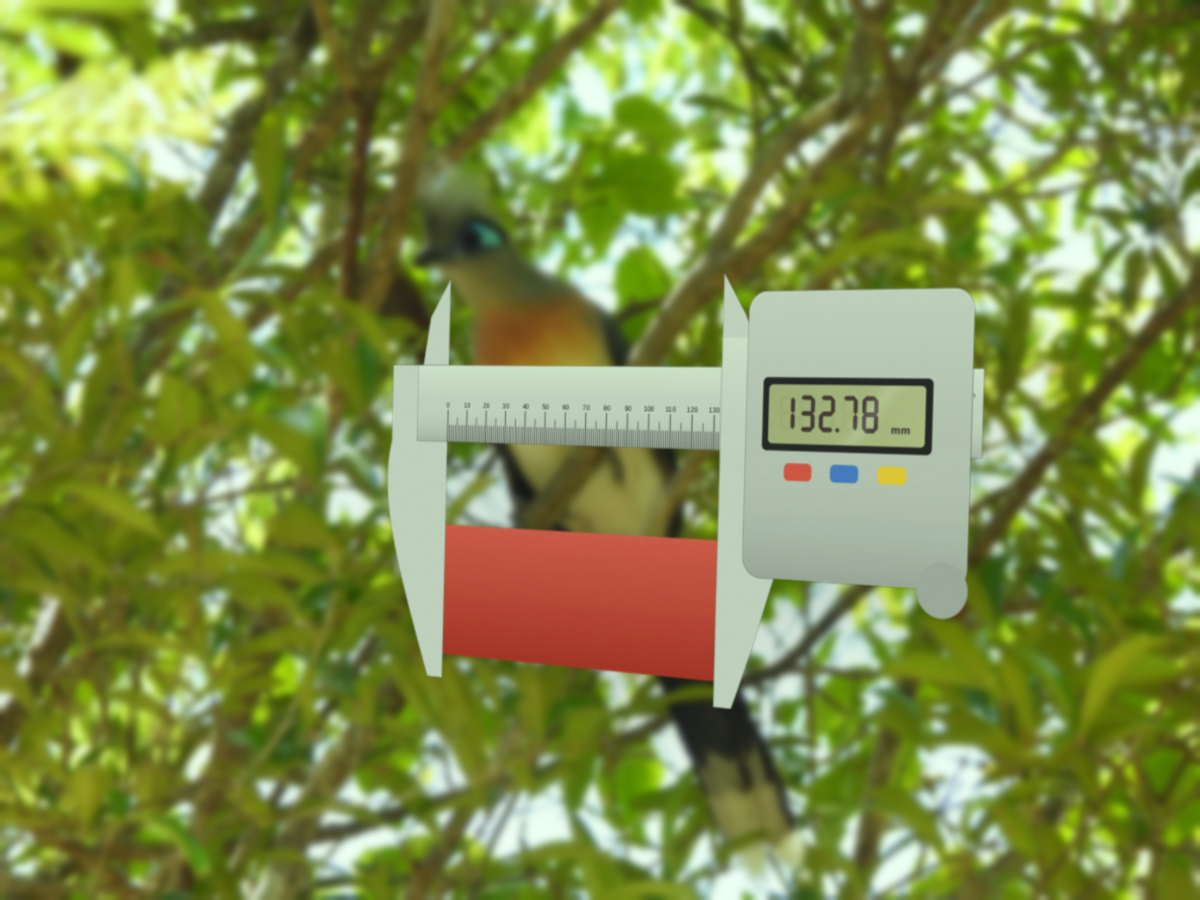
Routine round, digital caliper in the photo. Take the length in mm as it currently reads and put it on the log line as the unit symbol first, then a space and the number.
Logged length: mm 132.78
